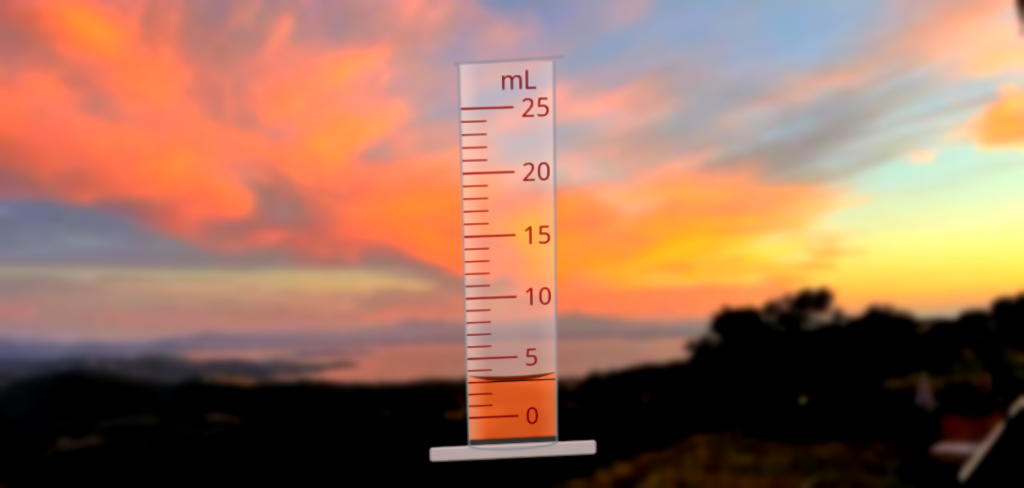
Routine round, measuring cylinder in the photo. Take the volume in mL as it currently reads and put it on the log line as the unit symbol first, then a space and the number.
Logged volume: mL 3
